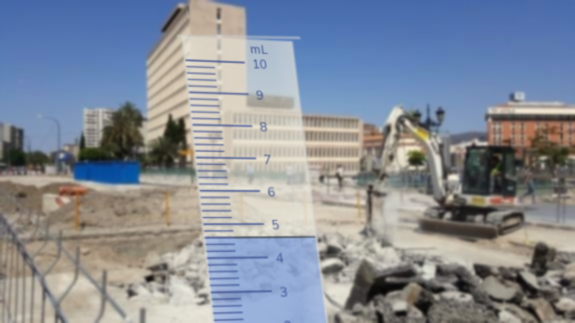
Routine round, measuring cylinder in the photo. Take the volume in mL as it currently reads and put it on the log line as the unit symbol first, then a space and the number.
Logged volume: mL 4.6
